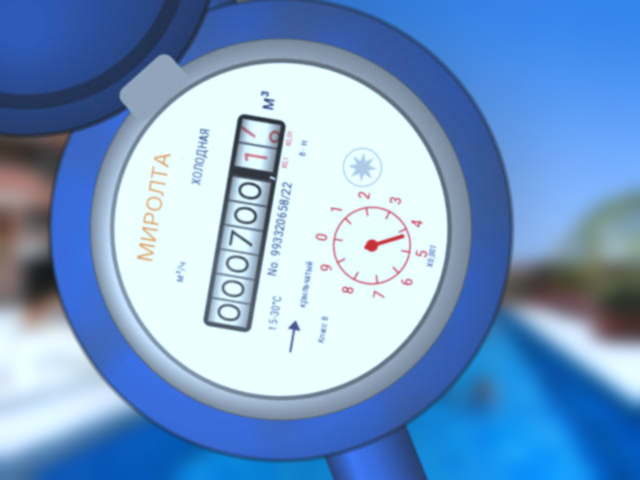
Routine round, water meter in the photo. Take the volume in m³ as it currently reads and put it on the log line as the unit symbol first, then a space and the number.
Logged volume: m³ 700.174
